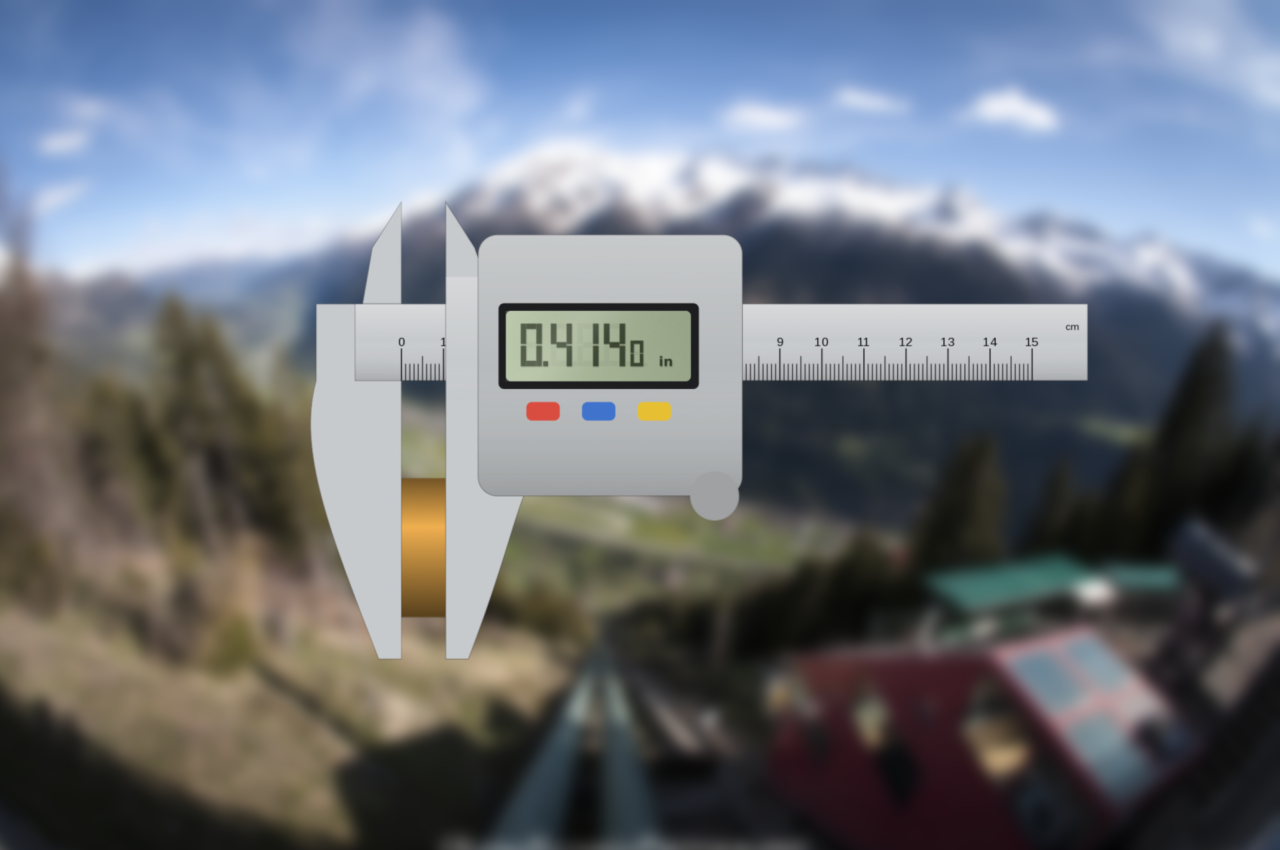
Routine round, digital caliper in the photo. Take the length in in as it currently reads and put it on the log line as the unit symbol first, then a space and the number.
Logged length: in 0.4140
